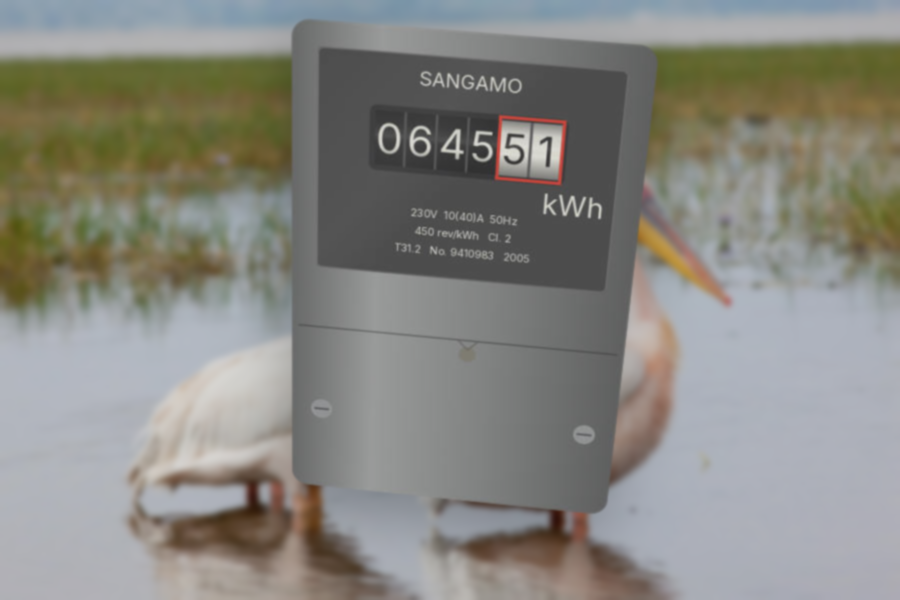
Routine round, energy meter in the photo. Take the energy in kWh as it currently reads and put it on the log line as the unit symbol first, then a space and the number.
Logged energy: kWh 645.51
